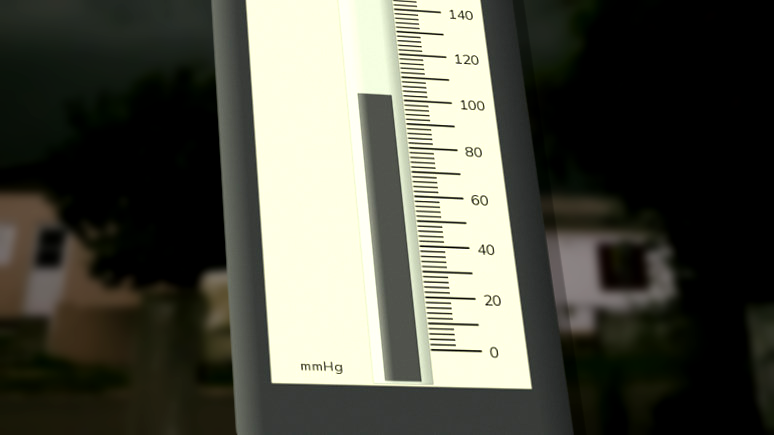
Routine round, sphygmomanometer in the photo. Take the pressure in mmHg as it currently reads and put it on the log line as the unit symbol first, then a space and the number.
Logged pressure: mmHg 102
